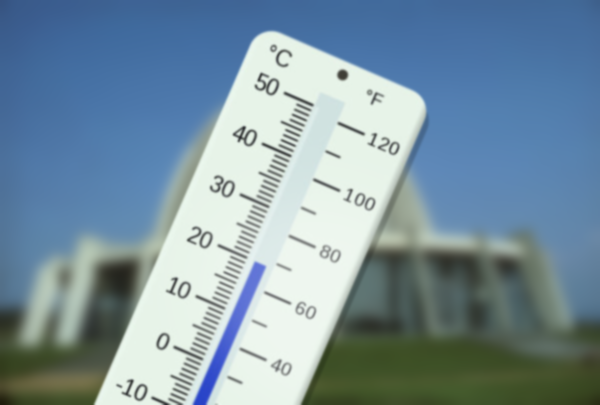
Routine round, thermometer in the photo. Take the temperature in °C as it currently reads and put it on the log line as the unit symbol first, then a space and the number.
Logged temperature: °C 20
